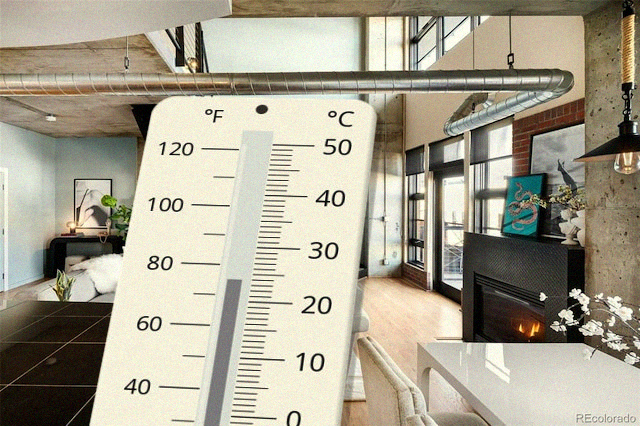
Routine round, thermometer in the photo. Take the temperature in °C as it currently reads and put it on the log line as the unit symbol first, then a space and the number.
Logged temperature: °C 24
